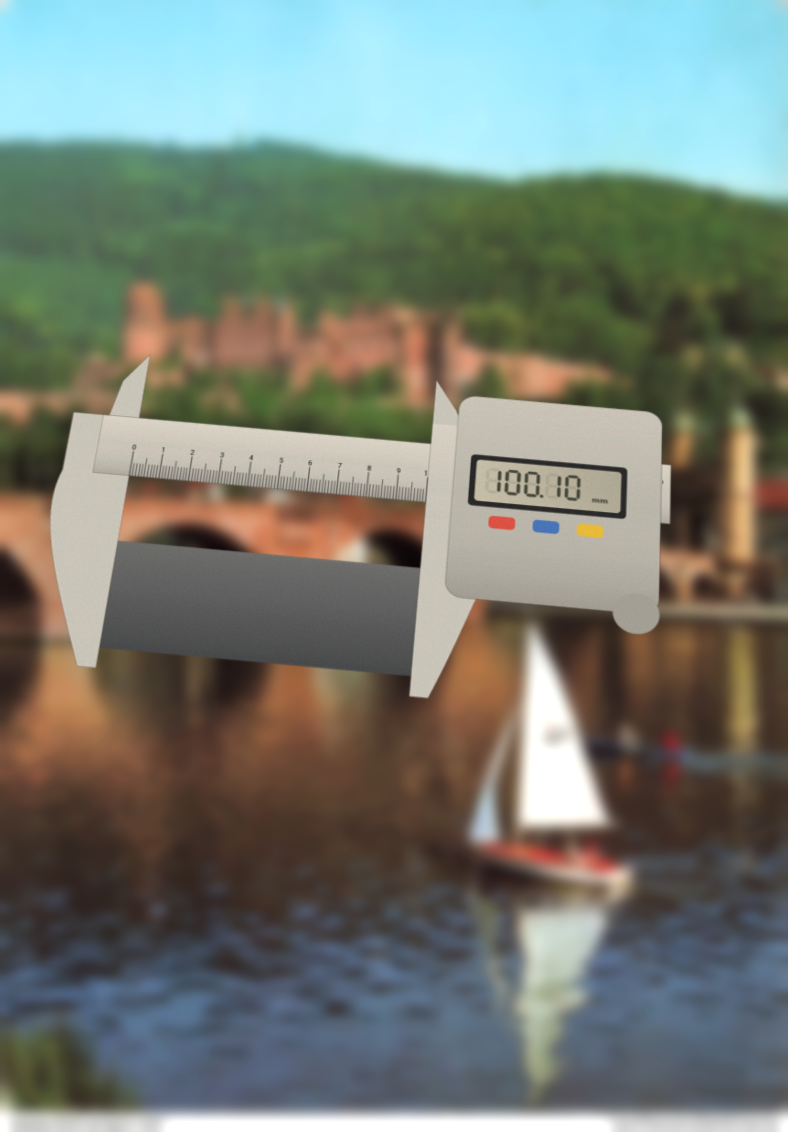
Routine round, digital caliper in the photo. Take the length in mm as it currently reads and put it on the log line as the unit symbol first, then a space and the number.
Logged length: mm 100.10
